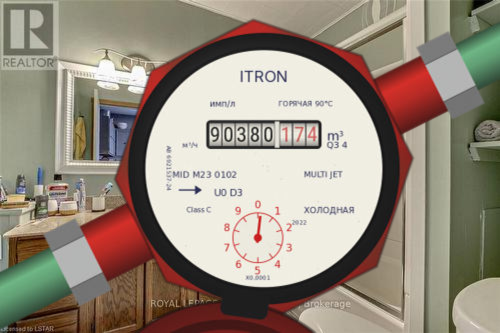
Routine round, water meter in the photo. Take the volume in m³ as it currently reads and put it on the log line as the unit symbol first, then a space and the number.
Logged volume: m³ 90380.1740
